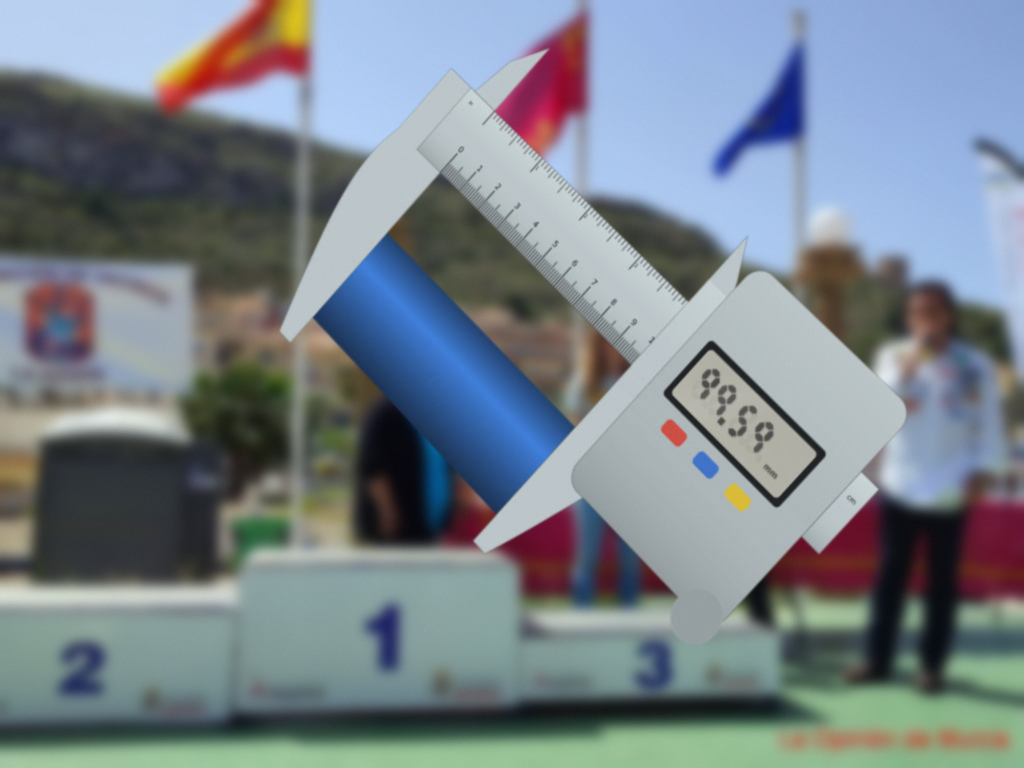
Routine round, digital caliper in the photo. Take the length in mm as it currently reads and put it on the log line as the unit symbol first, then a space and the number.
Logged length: mm 99.59
